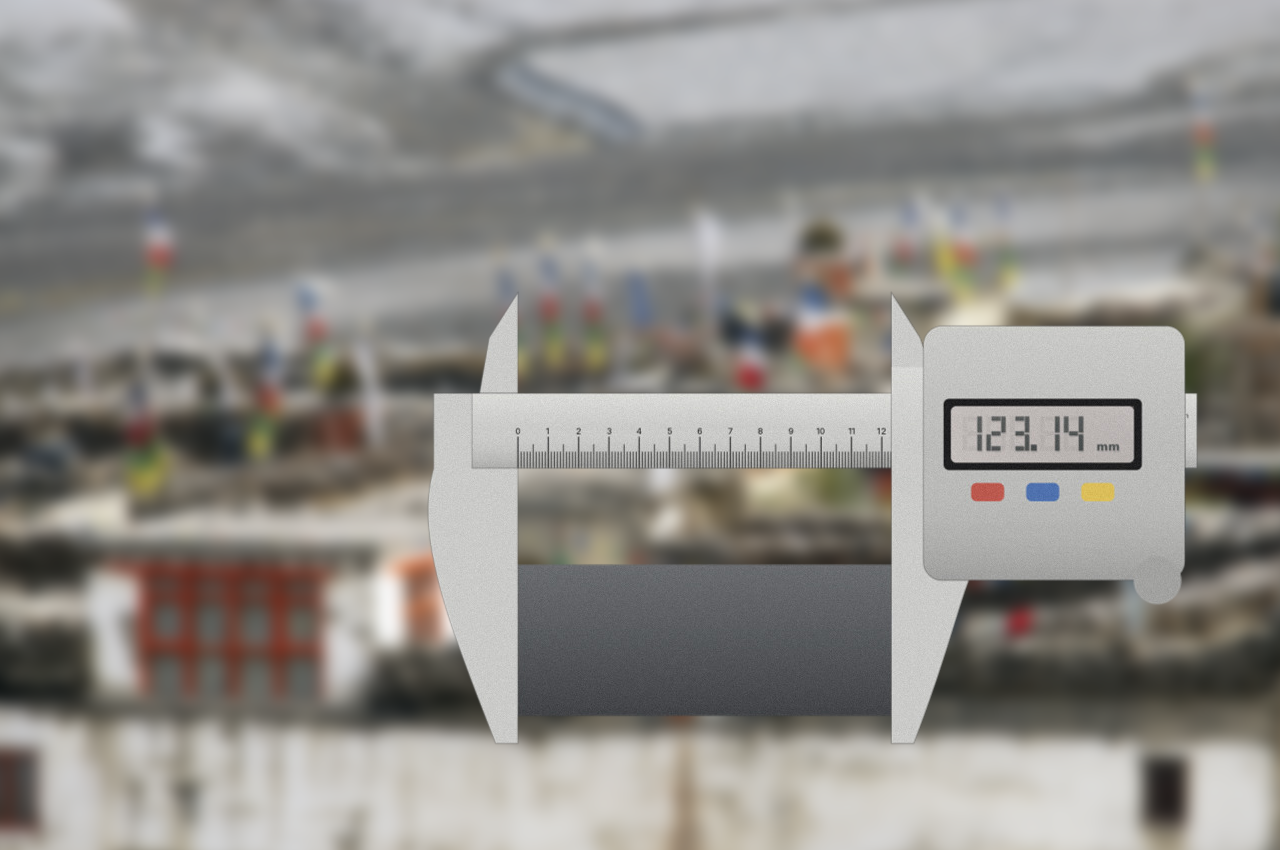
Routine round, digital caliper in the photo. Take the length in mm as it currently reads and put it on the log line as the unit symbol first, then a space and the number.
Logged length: mm 123.14
